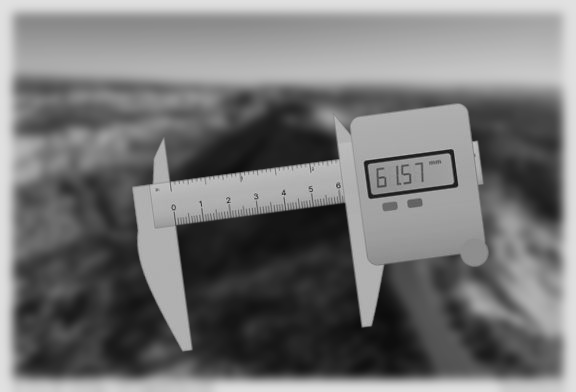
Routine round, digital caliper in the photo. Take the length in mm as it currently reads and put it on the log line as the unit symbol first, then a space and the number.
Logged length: mm 61.57
